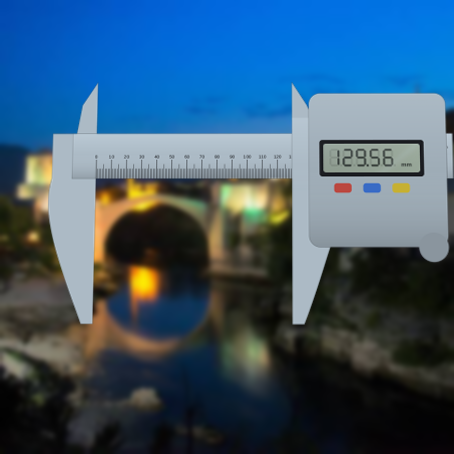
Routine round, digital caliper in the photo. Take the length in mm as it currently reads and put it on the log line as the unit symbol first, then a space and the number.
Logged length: mm 129.56
